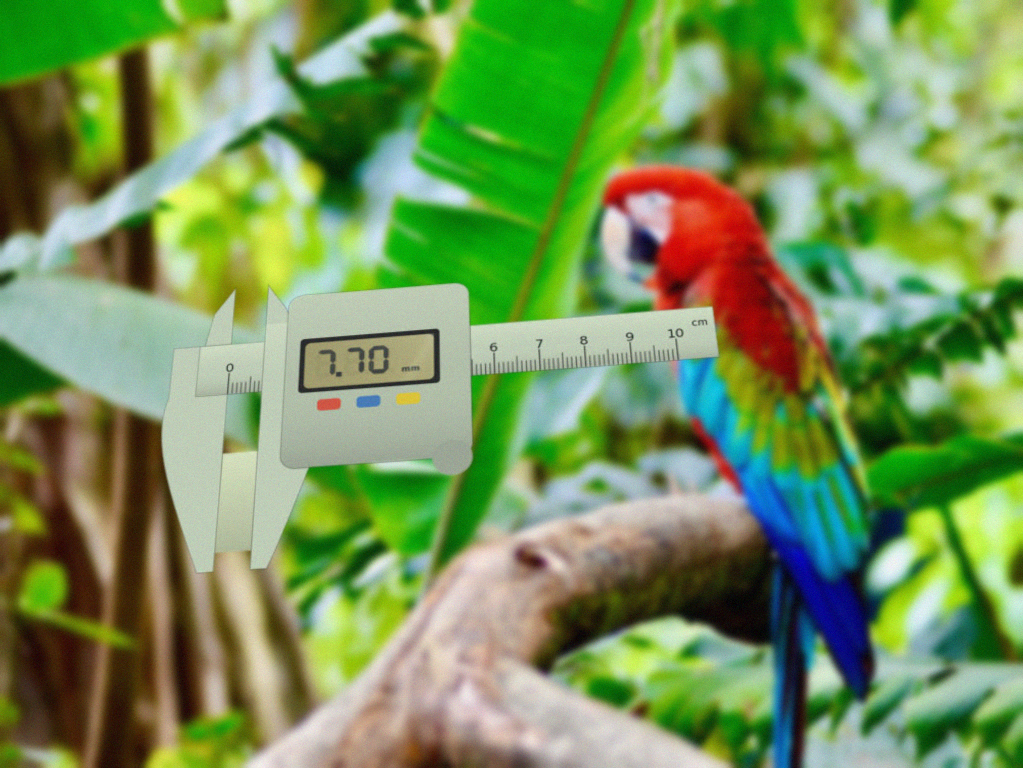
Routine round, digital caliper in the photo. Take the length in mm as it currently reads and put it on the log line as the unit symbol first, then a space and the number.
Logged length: mm 7.70
